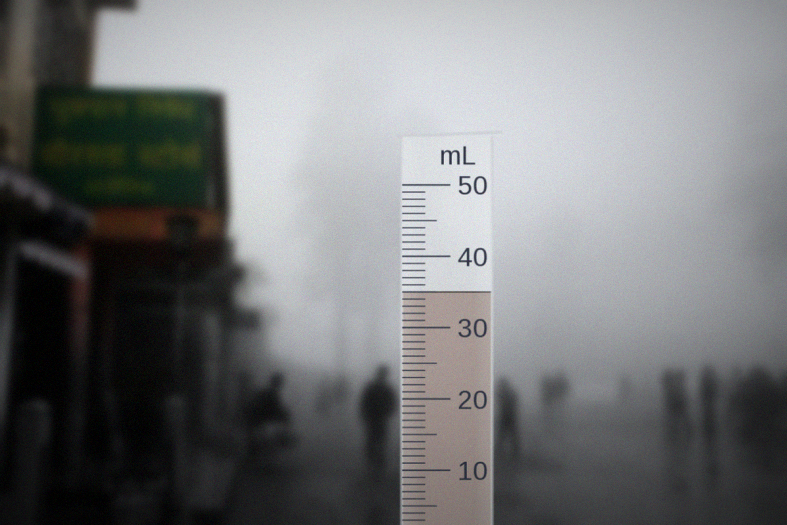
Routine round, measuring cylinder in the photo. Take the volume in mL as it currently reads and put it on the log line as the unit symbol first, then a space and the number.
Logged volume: mL 35
